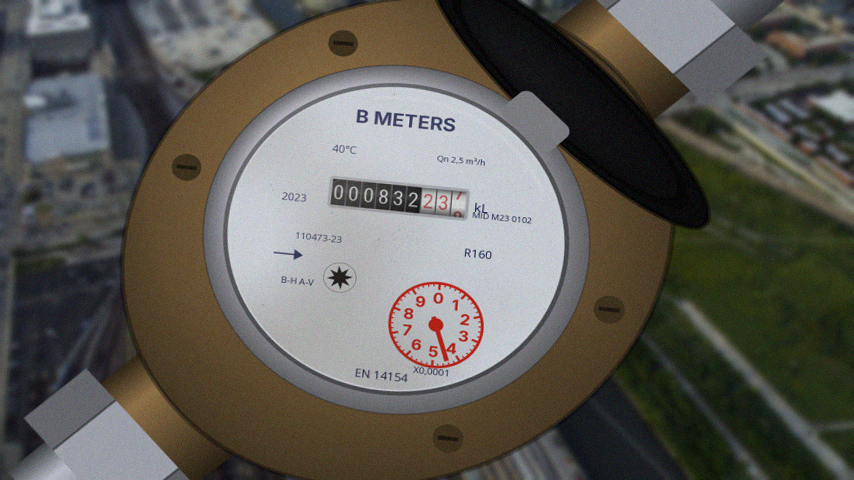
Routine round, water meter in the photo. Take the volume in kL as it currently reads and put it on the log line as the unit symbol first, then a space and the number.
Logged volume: kL 832.2374
